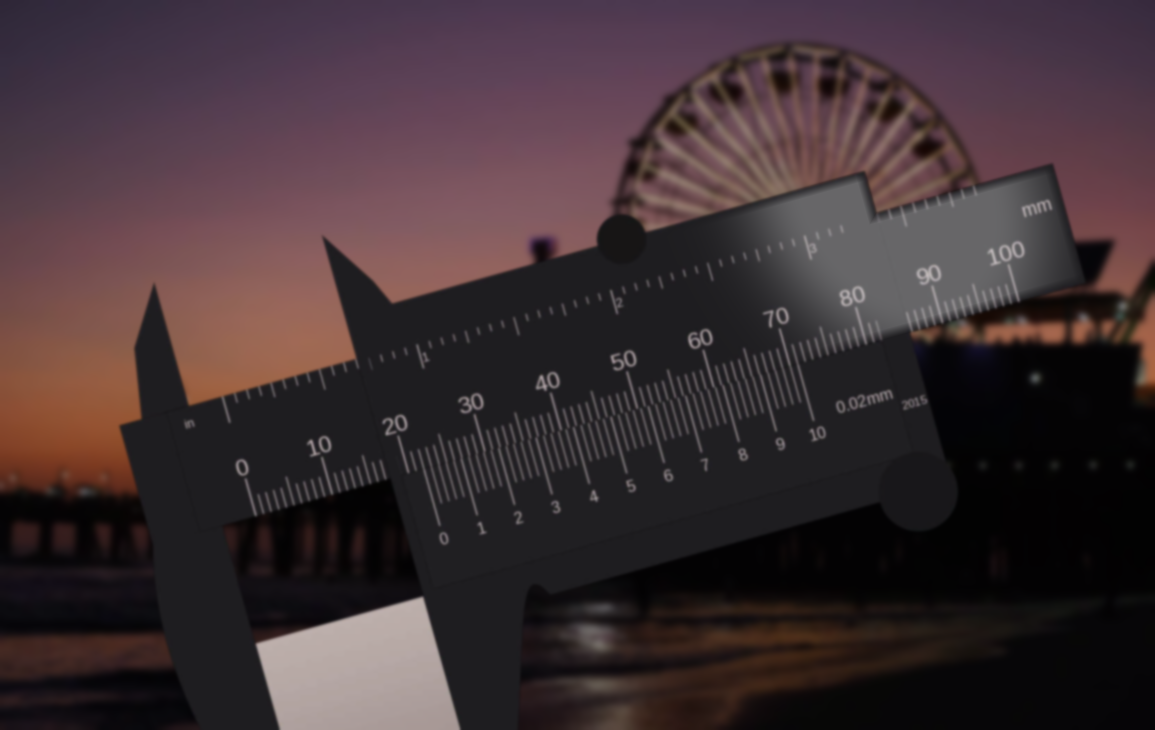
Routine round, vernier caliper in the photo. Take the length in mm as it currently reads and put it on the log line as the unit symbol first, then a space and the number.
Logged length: mm 22.0
